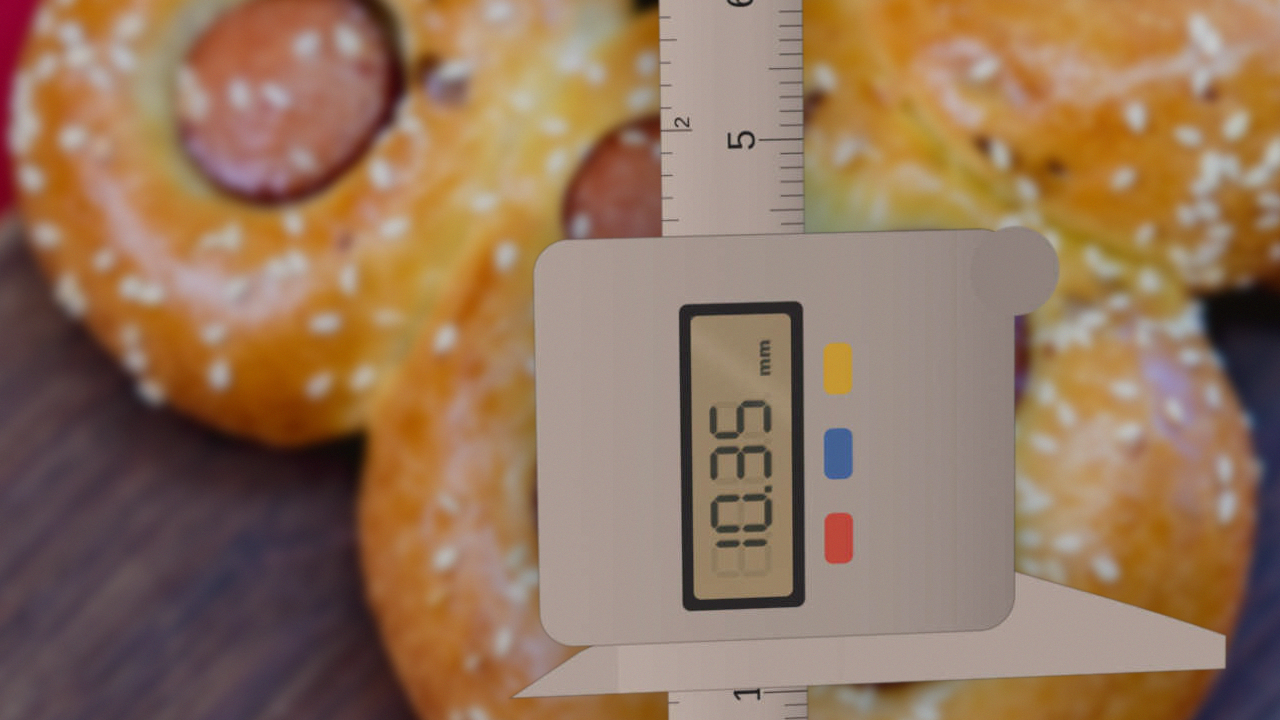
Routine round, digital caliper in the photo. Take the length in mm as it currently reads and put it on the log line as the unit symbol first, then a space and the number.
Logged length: mm 10.35
